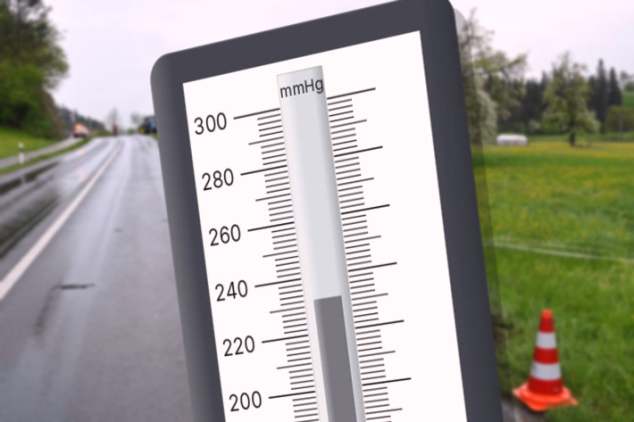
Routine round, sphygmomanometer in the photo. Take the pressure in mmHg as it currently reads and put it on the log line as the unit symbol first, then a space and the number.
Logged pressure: mmHg 232
